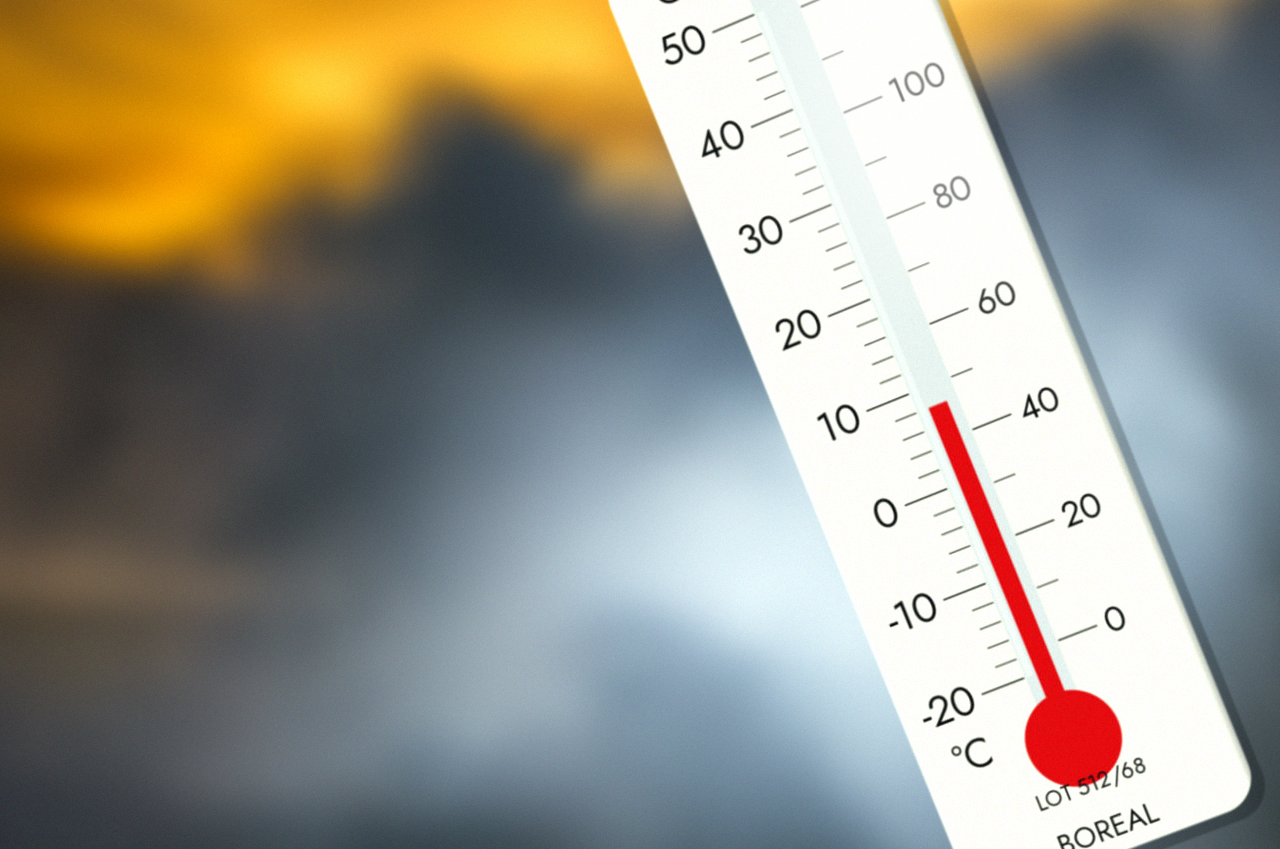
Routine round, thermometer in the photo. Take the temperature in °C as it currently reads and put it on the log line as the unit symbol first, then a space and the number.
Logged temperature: °C 8
